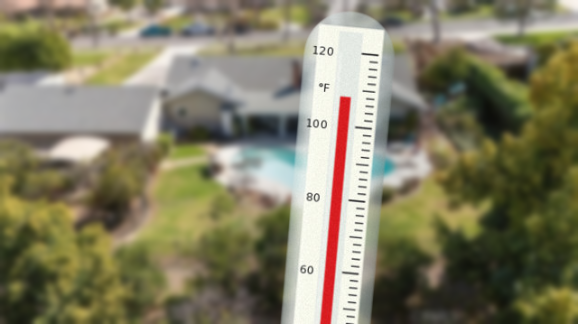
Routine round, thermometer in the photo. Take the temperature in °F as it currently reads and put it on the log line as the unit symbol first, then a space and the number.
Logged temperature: °F 108
